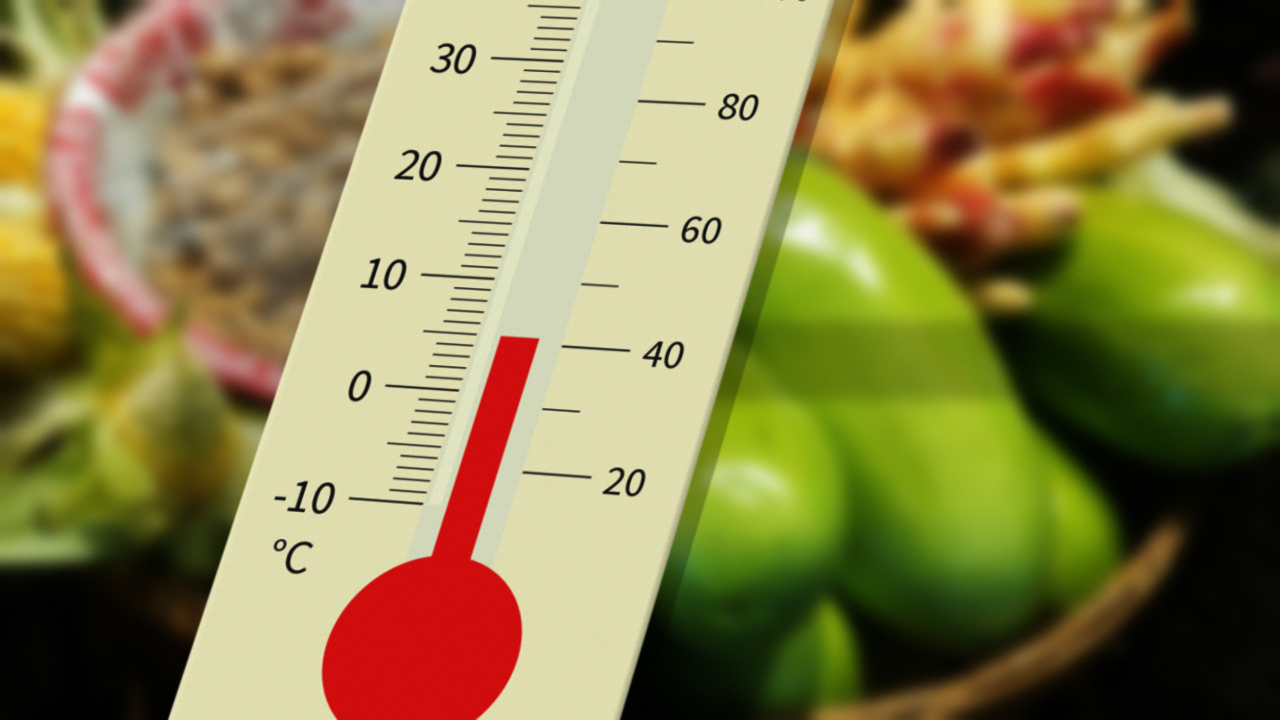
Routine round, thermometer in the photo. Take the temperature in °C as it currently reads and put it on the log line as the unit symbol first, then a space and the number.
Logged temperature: °C 5
